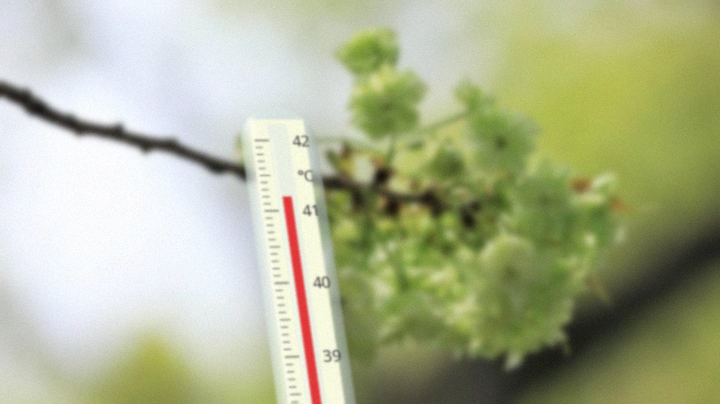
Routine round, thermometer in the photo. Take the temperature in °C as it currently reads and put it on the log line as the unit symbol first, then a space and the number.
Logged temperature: °C 41.2
